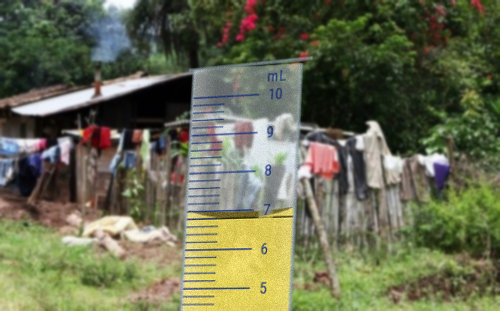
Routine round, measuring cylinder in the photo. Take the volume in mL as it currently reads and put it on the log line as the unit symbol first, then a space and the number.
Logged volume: mL 6.8
